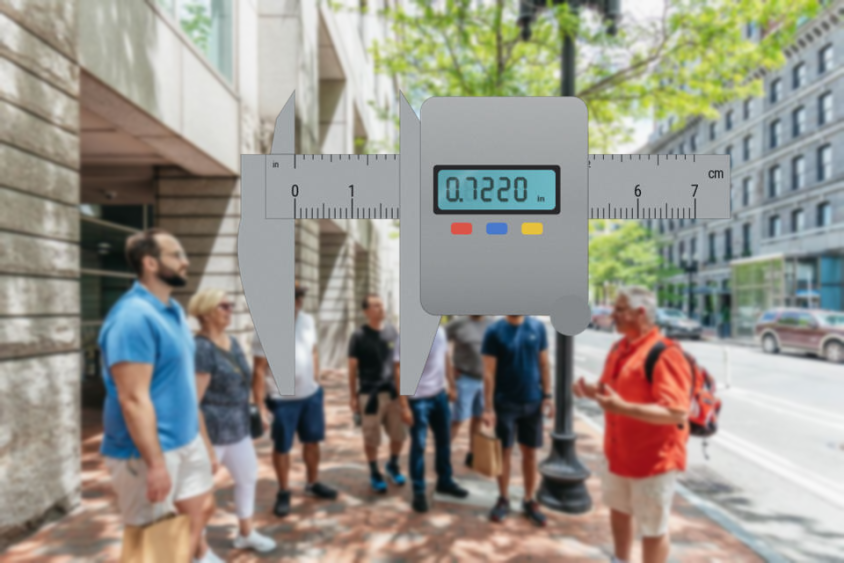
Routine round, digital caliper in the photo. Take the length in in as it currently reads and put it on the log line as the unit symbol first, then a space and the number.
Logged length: in 0.7220
